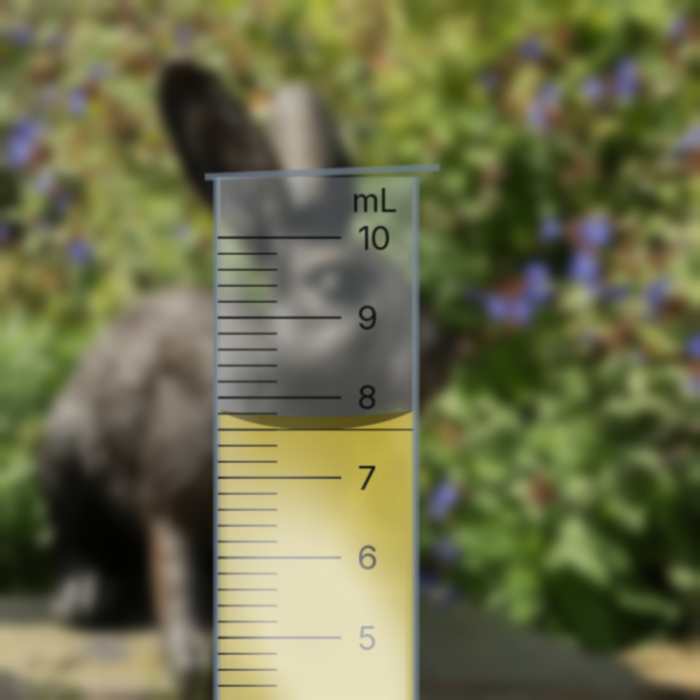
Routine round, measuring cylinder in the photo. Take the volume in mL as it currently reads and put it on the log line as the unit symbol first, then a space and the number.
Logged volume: mL 7.6
